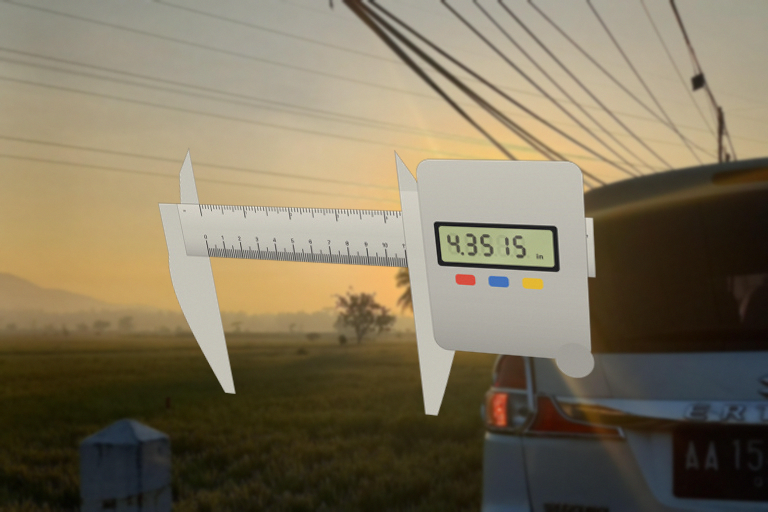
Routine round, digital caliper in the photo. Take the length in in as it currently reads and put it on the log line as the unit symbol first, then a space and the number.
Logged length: in 4.3515
